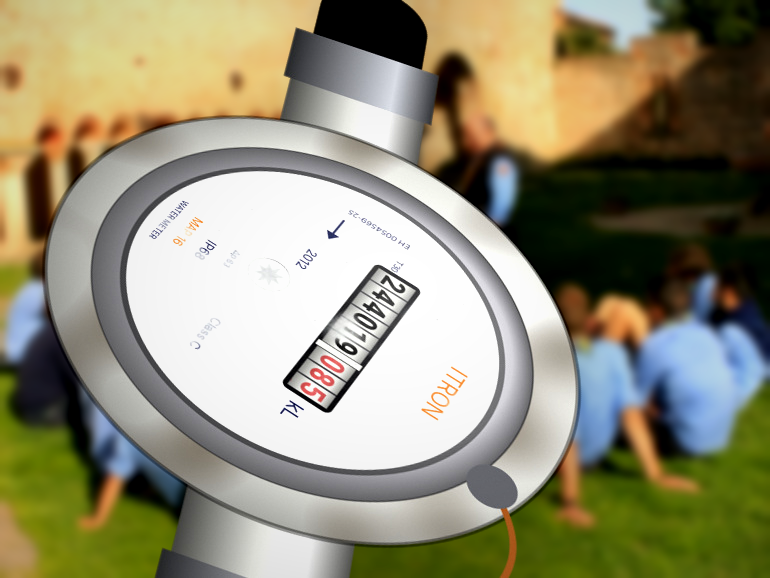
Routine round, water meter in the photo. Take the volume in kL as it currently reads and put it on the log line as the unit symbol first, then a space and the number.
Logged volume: kL 244019.085
